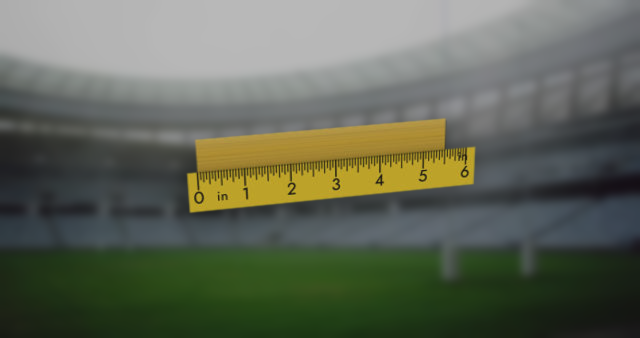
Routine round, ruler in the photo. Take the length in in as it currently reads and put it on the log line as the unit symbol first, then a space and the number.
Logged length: in 5.5
